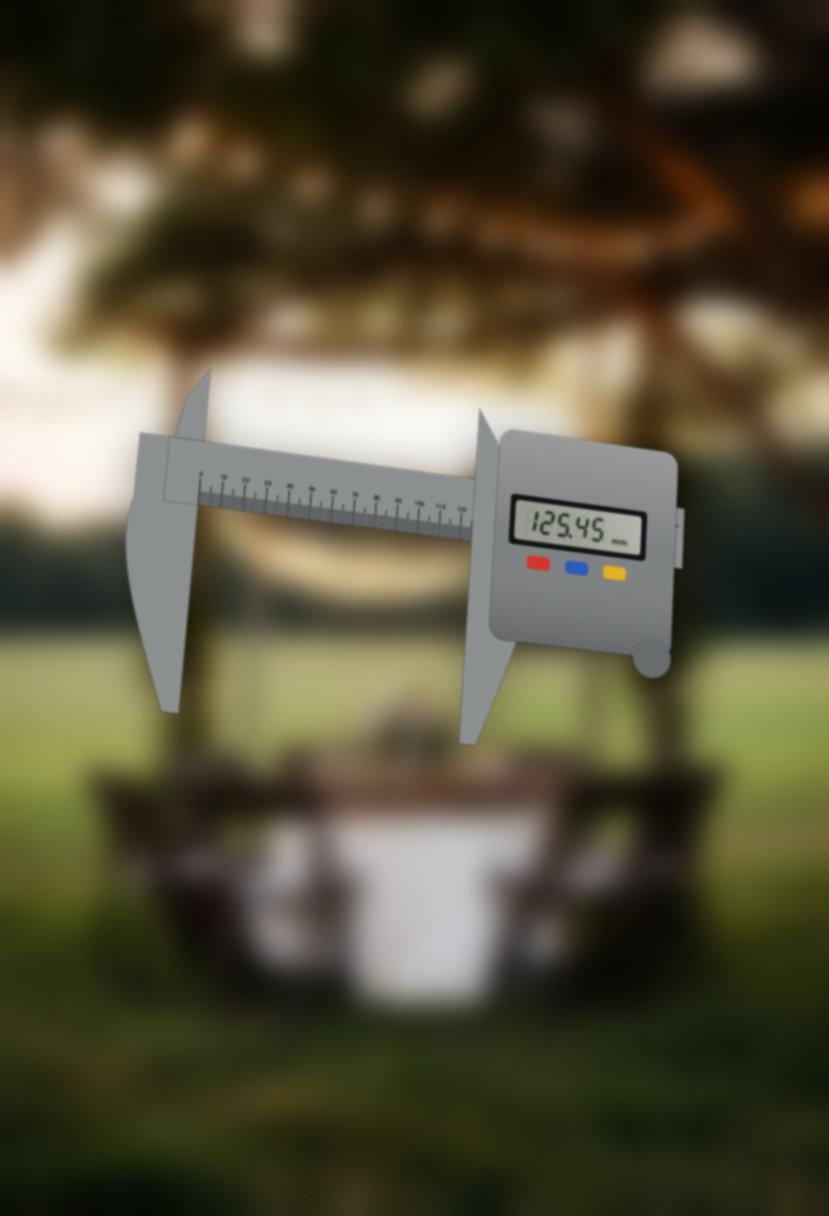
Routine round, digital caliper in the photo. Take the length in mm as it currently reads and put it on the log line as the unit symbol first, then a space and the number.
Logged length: mm 125.45
